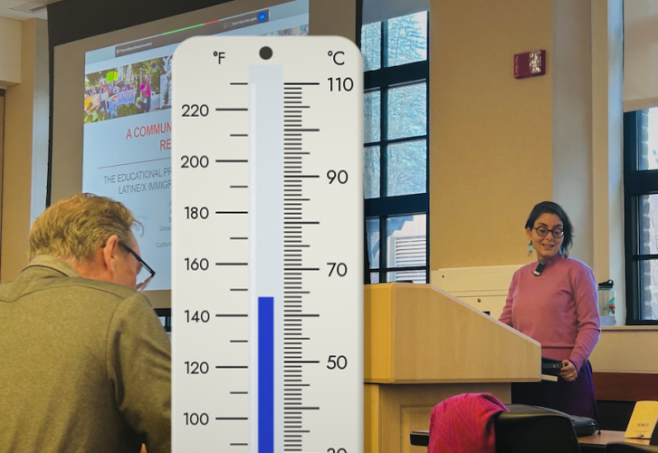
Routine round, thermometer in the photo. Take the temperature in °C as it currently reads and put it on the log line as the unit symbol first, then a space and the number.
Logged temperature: °C 64
